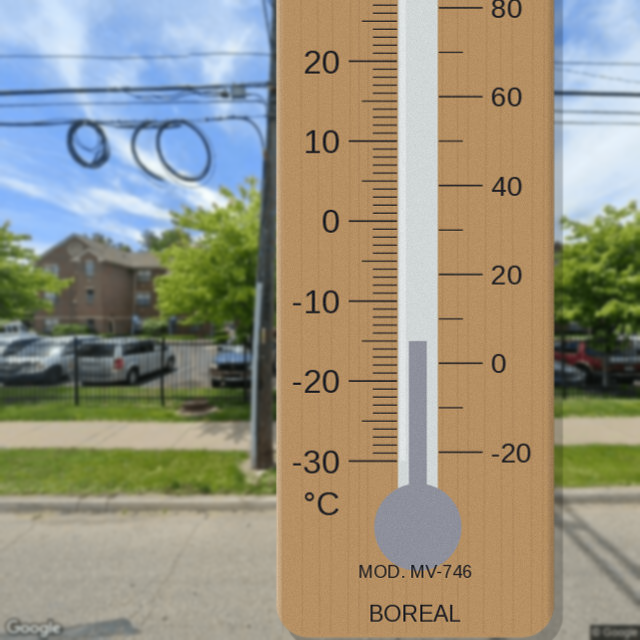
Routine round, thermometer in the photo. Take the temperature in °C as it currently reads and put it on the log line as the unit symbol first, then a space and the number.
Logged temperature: °C -15
